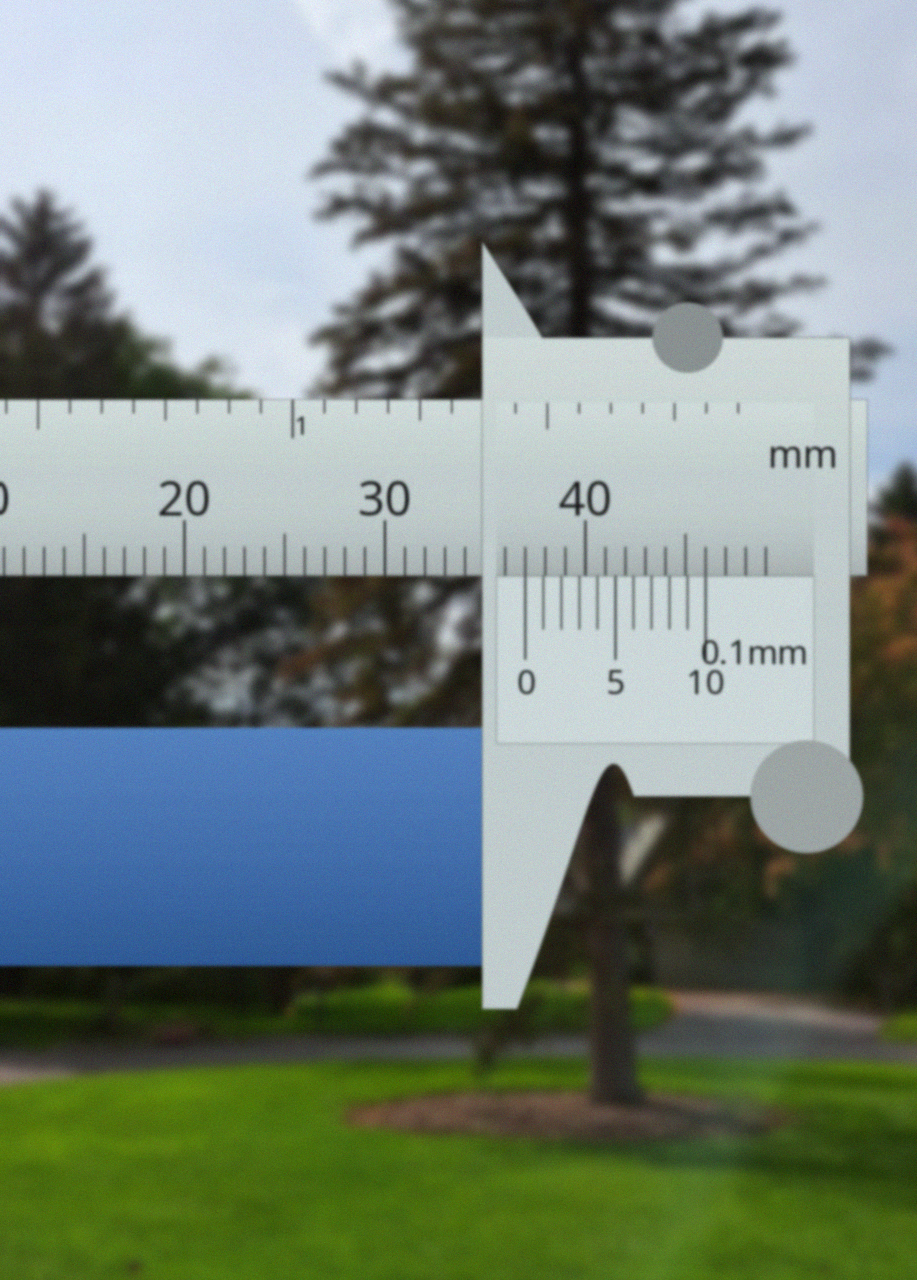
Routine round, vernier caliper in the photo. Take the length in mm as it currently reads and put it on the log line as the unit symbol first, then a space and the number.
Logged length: mm 37.0
